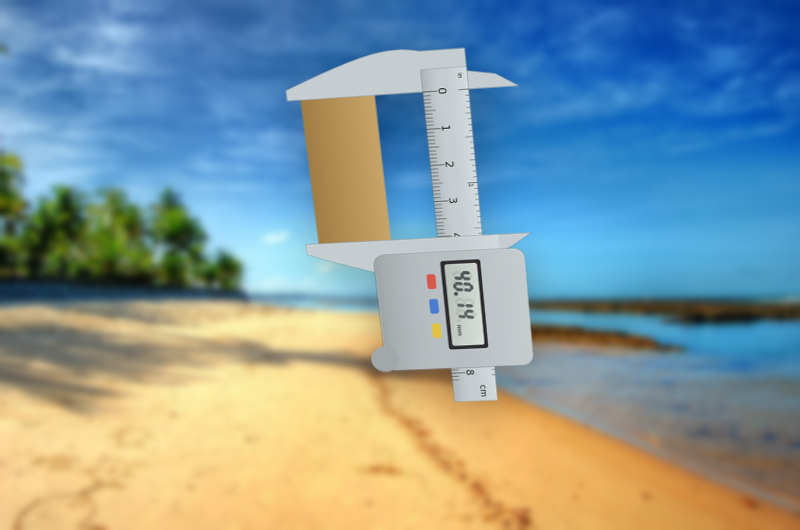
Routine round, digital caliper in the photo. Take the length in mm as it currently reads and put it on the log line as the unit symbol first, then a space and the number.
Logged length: mm 40.14
